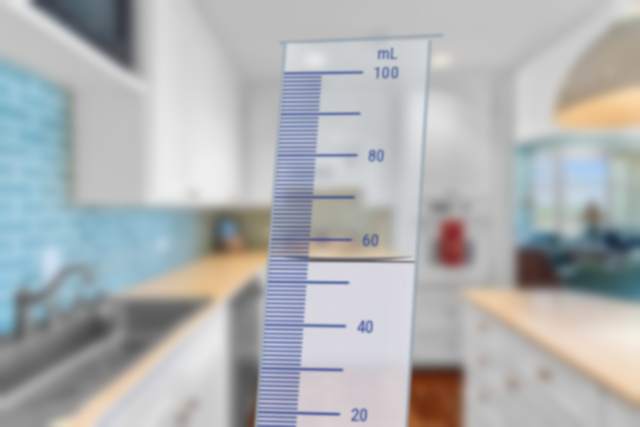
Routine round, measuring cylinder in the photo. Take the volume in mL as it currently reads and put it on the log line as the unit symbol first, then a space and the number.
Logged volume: mL 55
